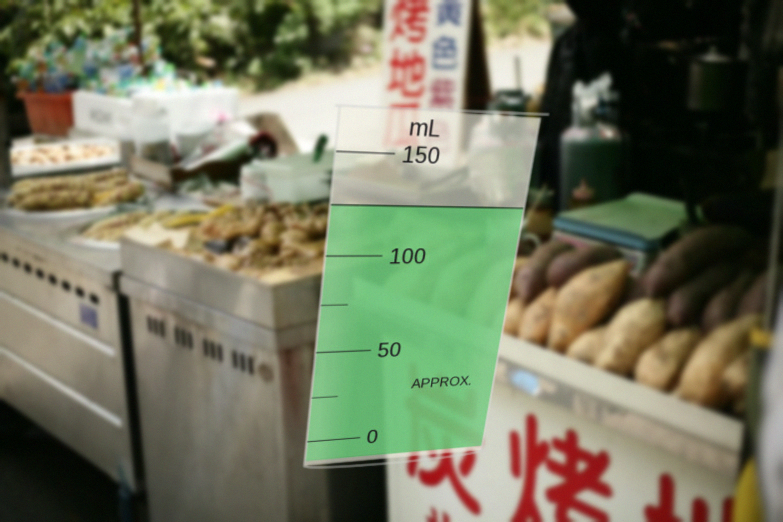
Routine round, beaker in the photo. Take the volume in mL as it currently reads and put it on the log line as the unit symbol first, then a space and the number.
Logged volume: mL 125
